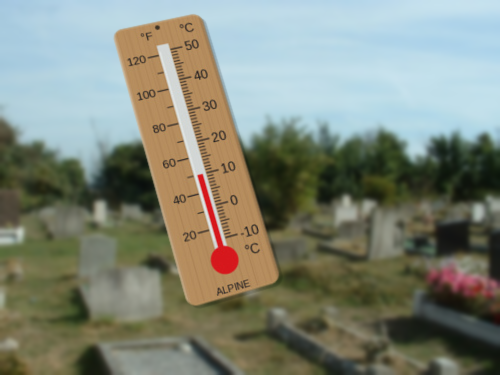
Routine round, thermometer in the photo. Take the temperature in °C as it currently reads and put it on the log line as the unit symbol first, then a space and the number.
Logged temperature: °C 10
